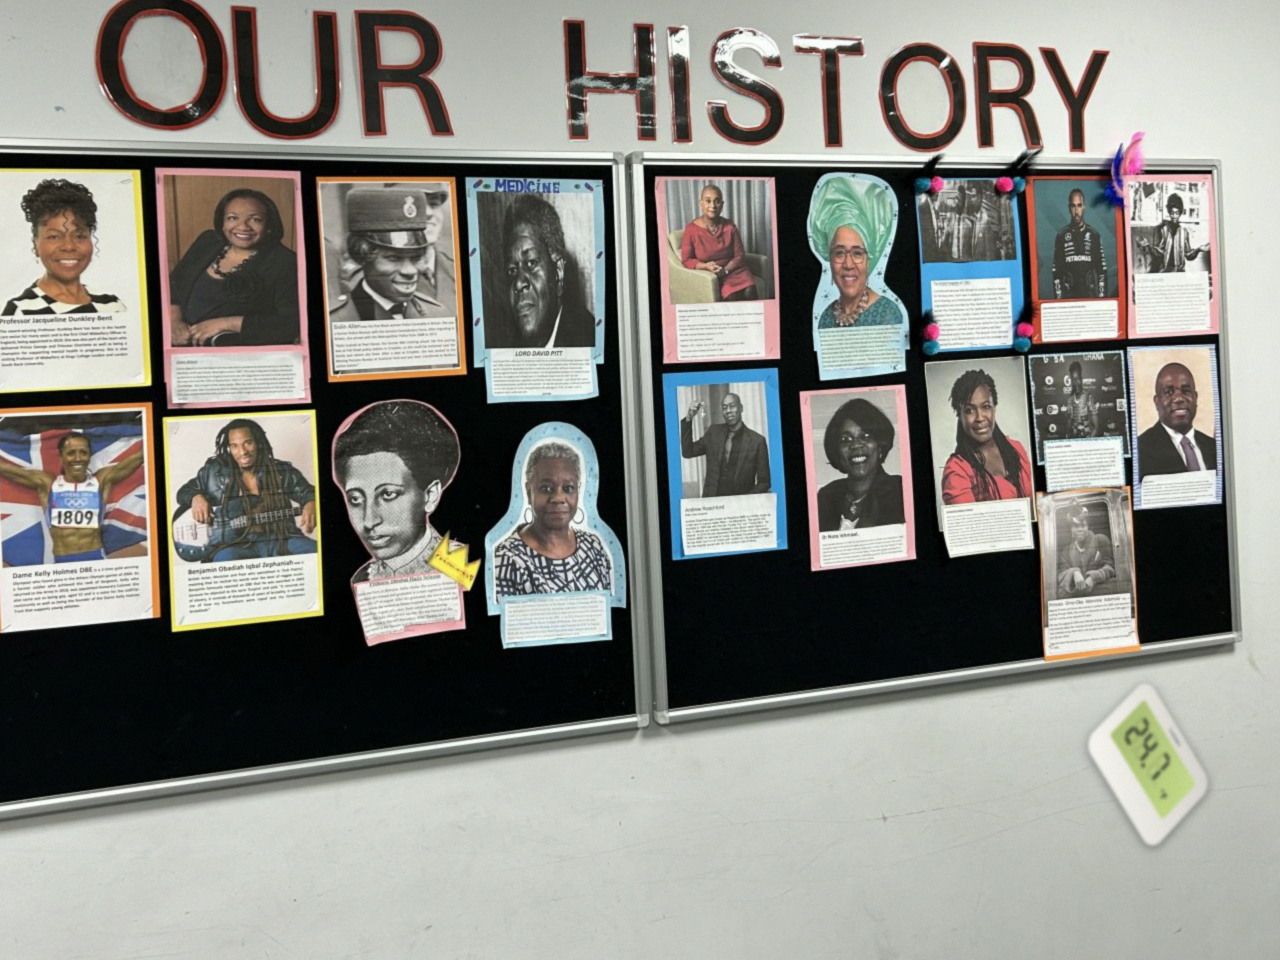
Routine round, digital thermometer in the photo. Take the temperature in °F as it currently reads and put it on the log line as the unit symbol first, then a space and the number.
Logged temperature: °F 24.7
